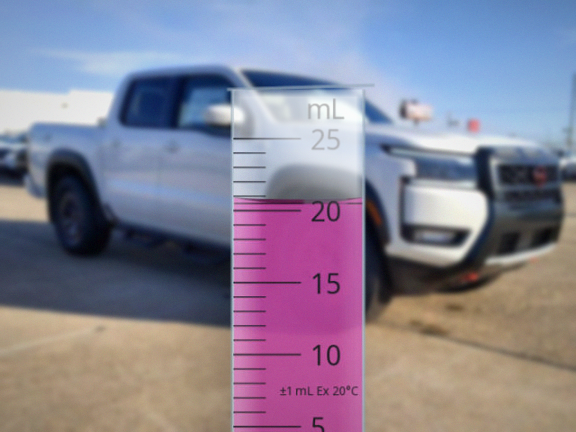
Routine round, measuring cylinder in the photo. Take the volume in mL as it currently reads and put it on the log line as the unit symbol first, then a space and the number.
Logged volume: mL 20.5
